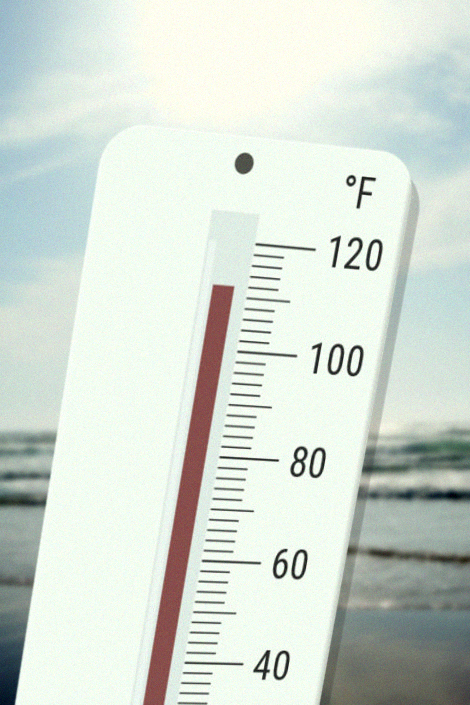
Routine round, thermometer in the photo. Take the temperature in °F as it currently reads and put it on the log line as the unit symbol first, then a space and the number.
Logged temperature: °F 112
